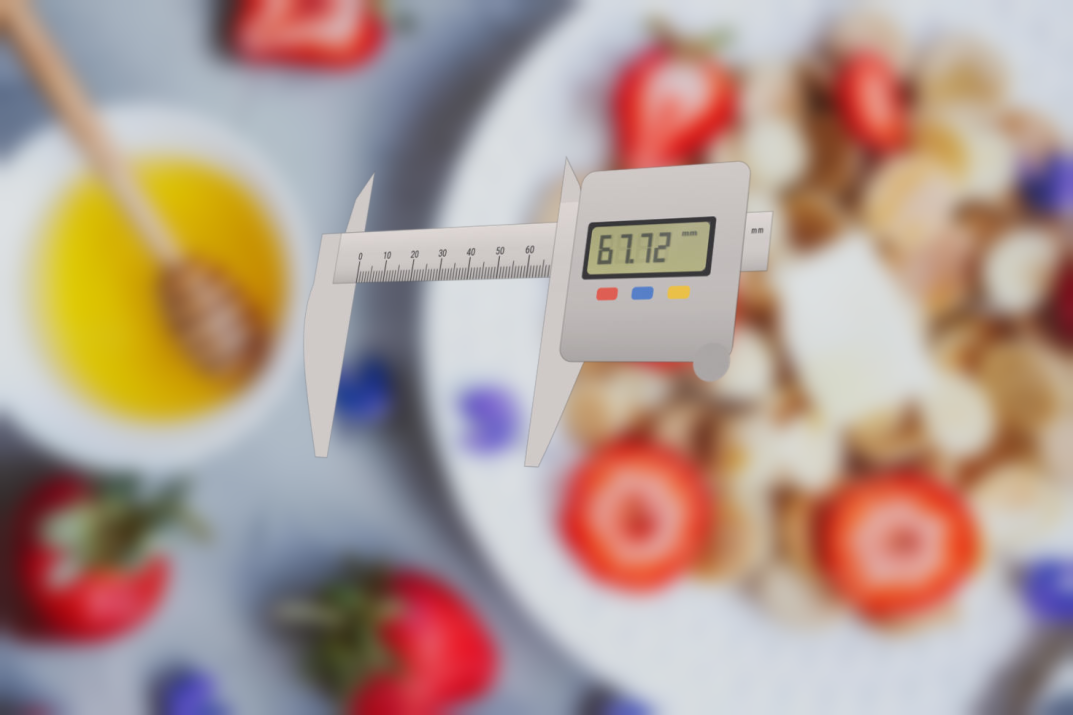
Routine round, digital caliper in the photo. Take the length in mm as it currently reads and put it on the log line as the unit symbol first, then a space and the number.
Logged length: mm 67.72
